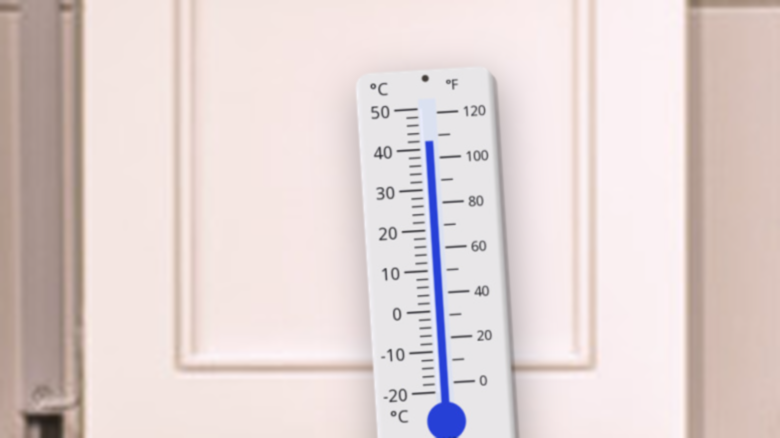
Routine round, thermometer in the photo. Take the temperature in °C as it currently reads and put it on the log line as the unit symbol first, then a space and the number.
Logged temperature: °C 42
